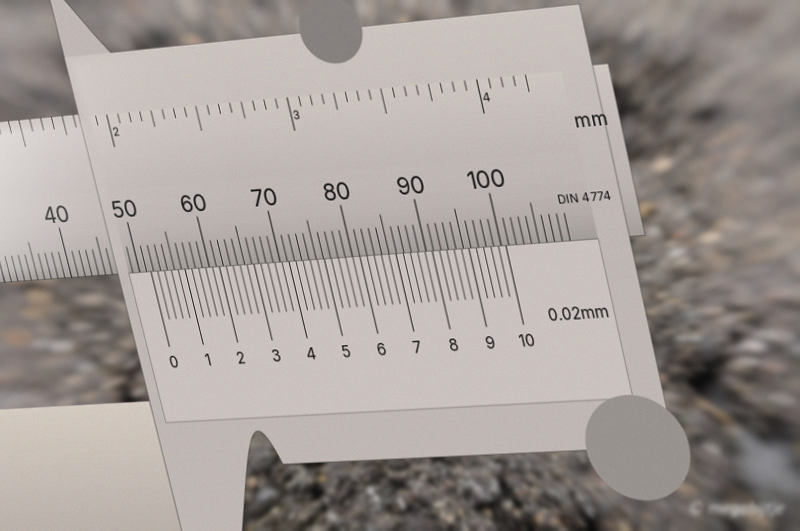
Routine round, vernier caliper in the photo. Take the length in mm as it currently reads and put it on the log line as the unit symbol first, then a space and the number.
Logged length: mm 51.6
